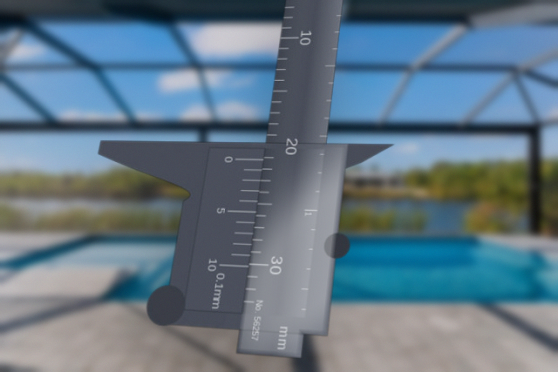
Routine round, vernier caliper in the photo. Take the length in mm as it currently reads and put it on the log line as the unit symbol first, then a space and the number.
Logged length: mm 21.2
